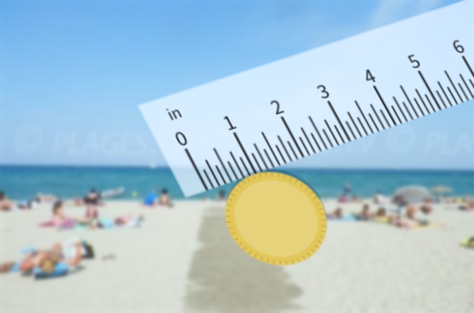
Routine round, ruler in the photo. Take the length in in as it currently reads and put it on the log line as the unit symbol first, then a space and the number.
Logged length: in 1.875
